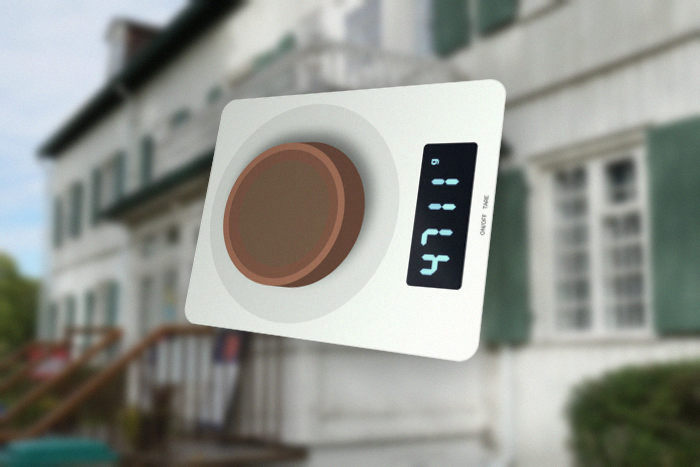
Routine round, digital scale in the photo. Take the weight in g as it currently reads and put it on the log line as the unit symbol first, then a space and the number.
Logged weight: g 4711
